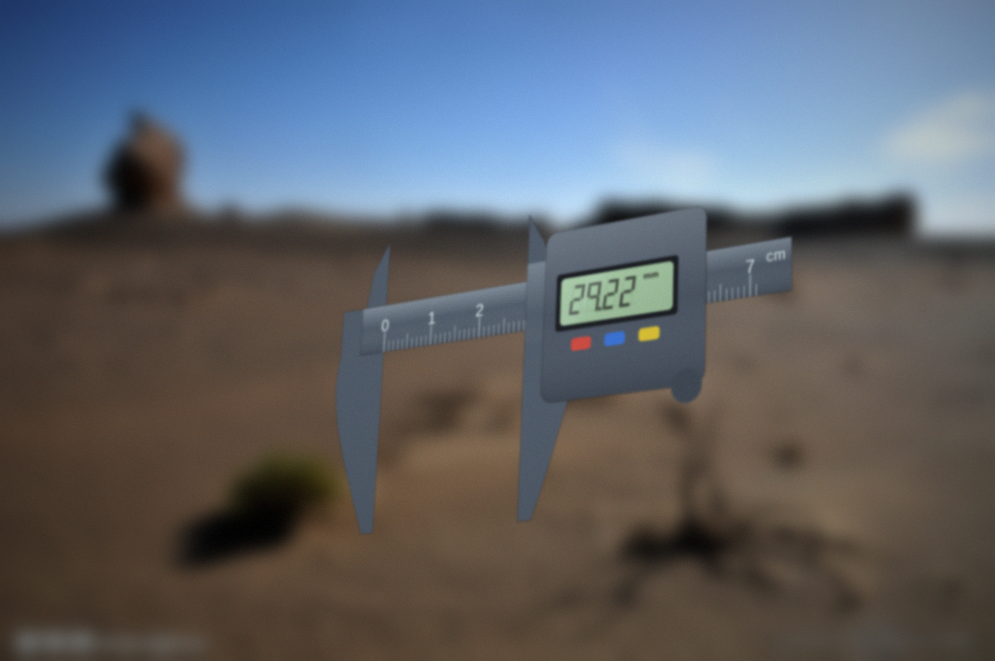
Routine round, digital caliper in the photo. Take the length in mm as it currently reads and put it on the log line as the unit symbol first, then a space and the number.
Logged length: mm 29.22
